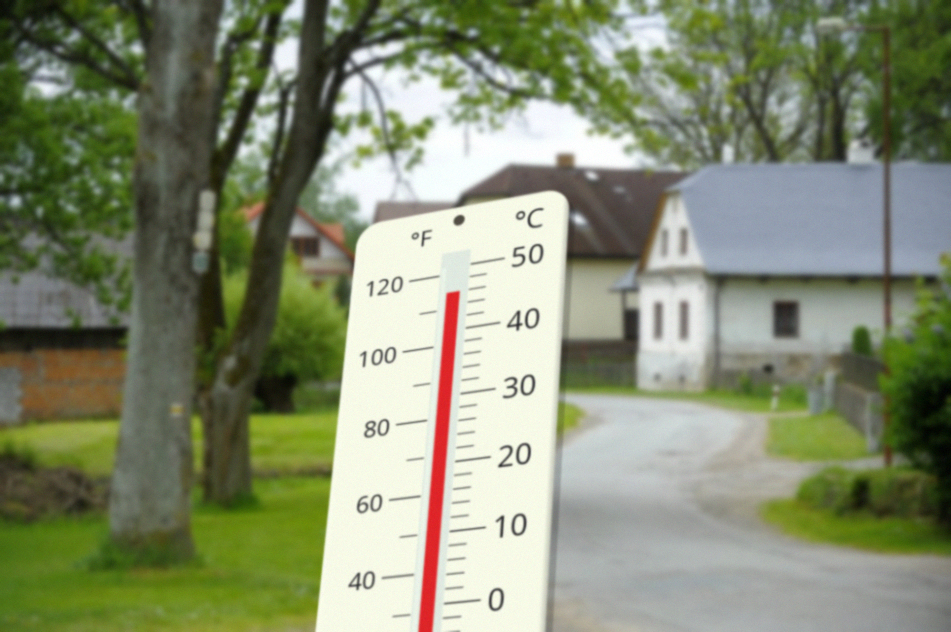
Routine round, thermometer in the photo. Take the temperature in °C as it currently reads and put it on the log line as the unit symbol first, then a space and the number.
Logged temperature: °C 46
